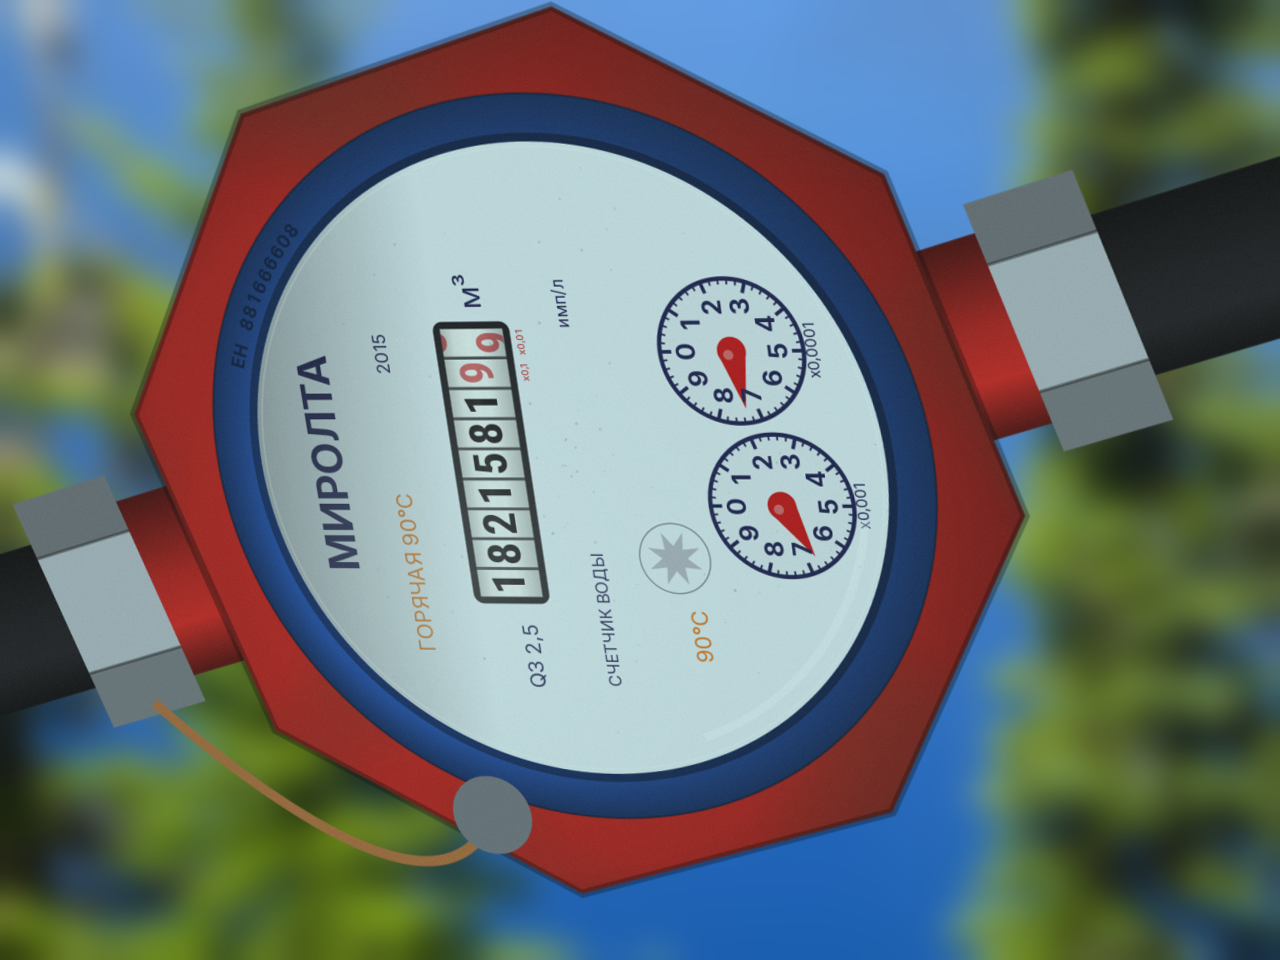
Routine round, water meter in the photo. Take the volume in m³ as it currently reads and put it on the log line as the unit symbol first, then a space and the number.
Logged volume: m³ 1821581.9867
